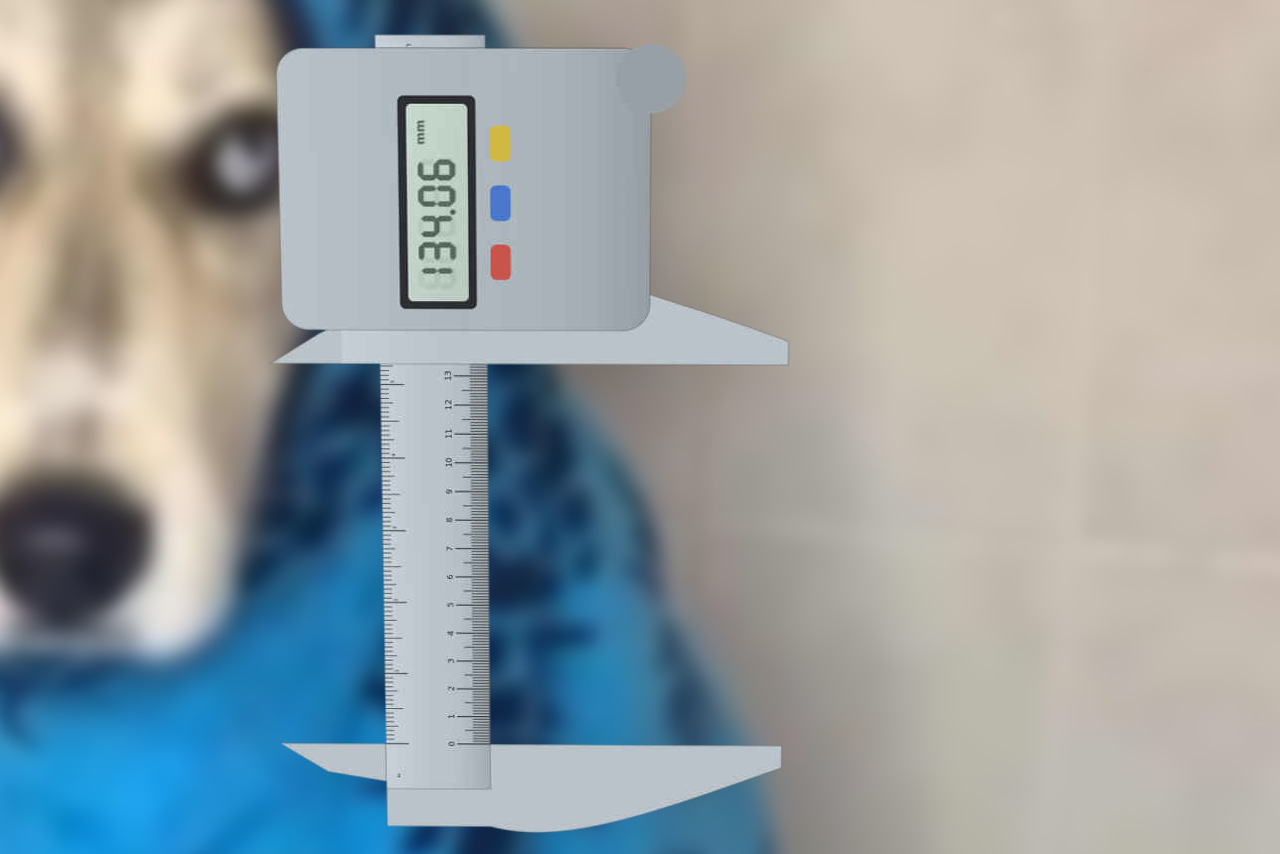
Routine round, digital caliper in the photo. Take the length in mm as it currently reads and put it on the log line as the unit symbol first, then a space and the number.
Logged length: mm 134.06
